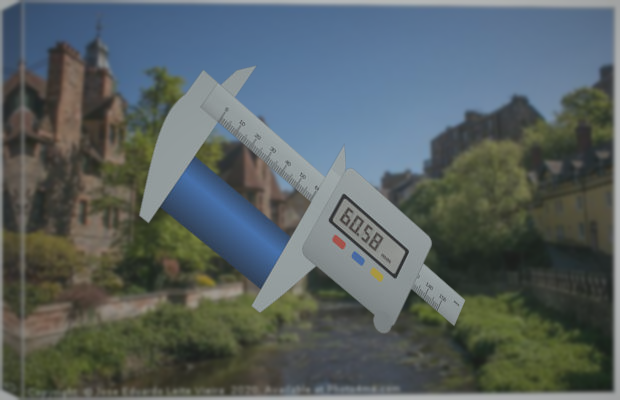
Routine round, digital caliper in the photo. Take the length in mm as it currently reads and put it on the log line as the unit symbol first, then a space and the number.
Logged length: mm 60.58
